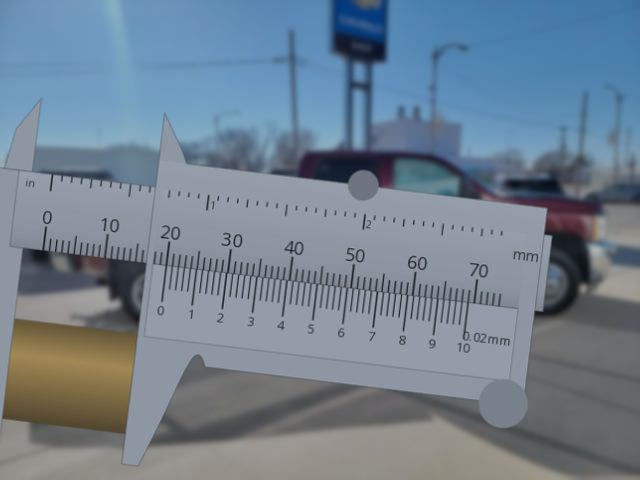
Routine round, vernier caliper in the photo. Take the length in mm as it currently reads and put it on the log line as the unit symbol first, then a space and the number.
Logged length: mm 20.0
